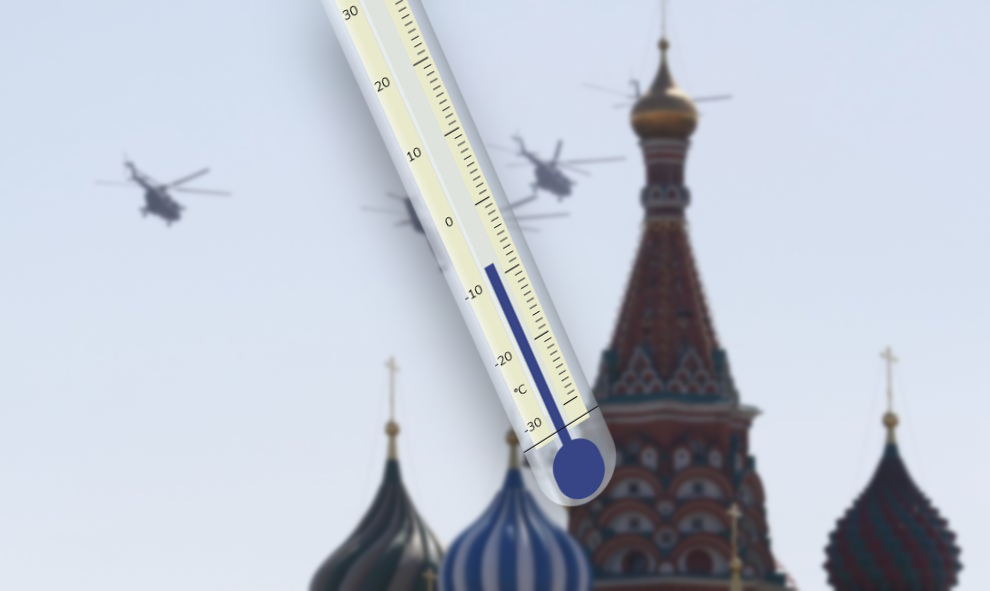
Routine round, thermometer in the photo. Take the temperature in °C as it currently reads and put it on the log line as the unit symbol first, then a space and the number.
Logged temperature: °C -8
